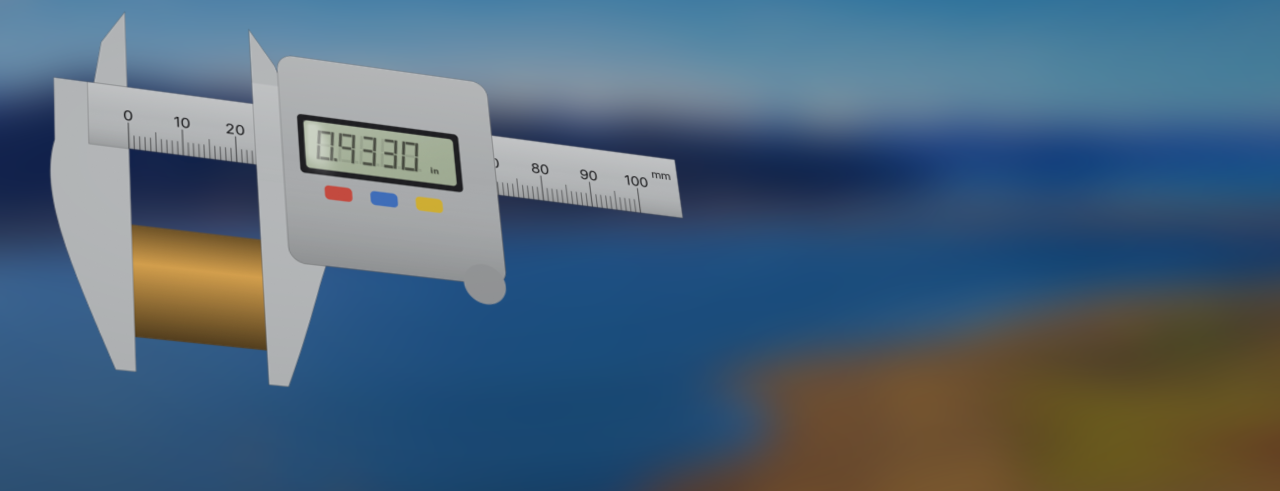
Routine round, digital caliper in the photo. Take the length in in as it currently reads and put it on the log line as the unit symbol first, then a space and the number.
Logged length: in 0.9330
